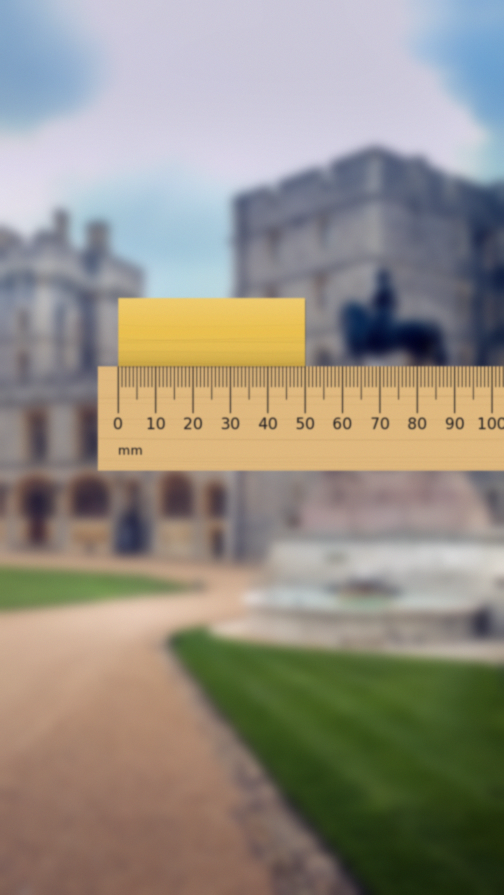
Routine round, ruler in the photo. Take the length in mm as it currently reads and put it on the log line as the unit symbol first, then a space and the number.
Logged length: mm 50
